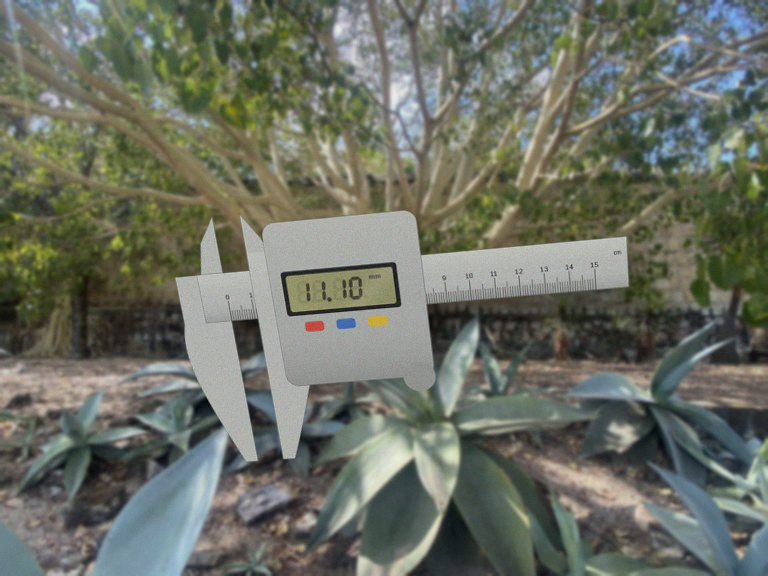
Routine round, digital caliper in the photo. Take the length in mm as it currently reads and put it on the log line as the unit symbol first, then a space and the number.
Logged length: mm 11.10
